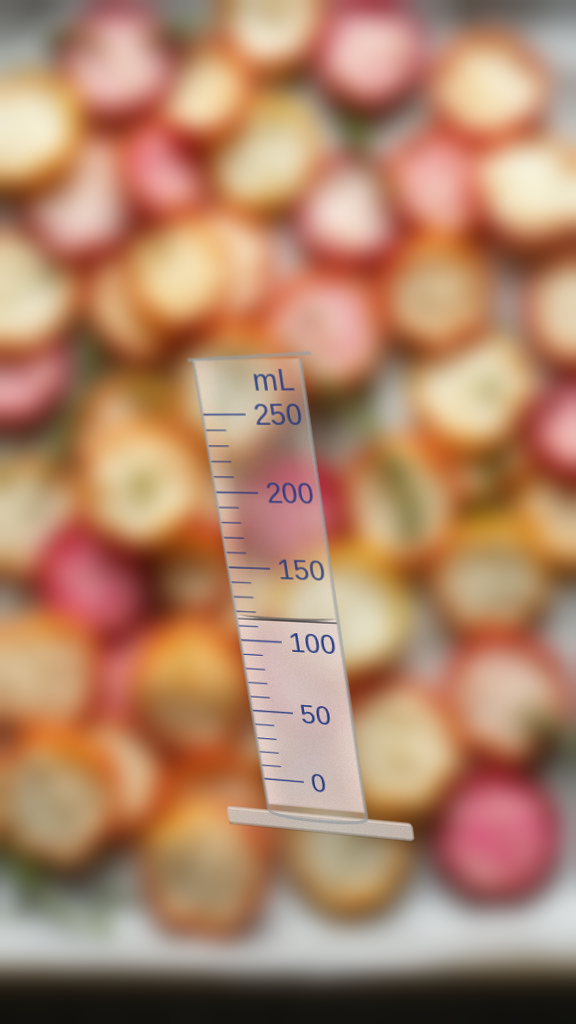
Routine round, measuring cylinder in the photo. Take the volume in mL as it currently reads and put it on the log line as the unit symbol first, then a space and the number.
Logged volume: mL 115
